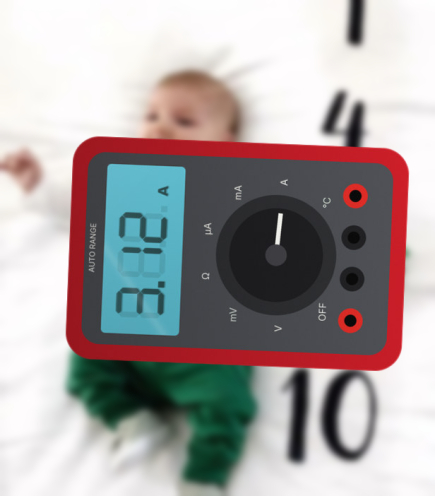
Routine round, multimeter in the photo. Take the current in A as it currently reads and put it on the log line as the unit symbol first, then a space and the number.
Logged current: A 3.12
